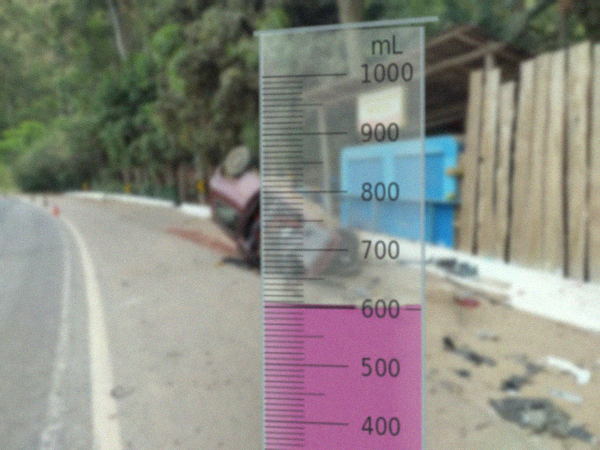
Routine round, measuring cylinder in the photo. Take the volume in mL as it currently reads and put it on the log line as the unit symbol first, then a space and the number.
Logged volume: mL 600
